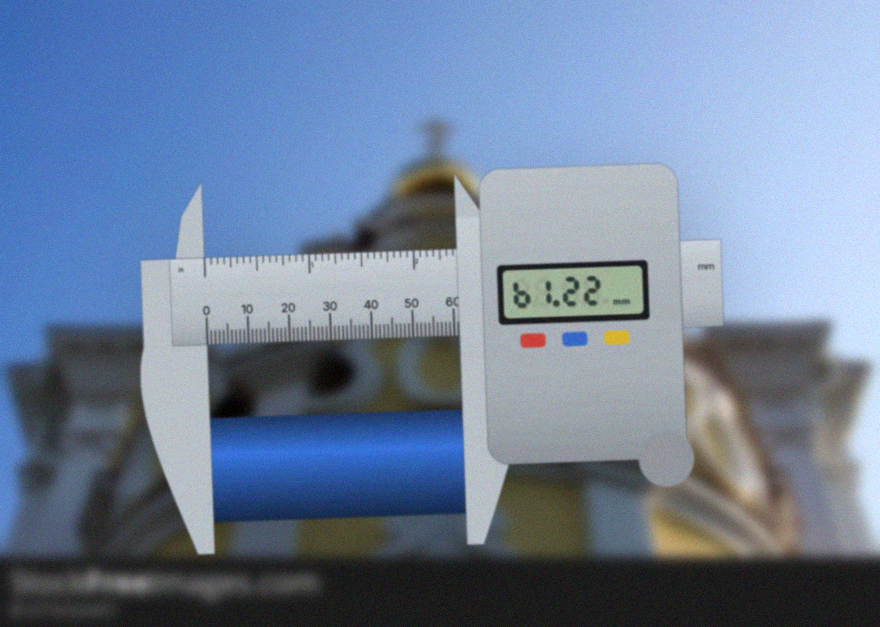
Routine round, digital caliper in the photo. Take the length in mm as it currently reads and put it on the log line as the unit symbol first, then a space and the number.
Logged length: mm 61.22
